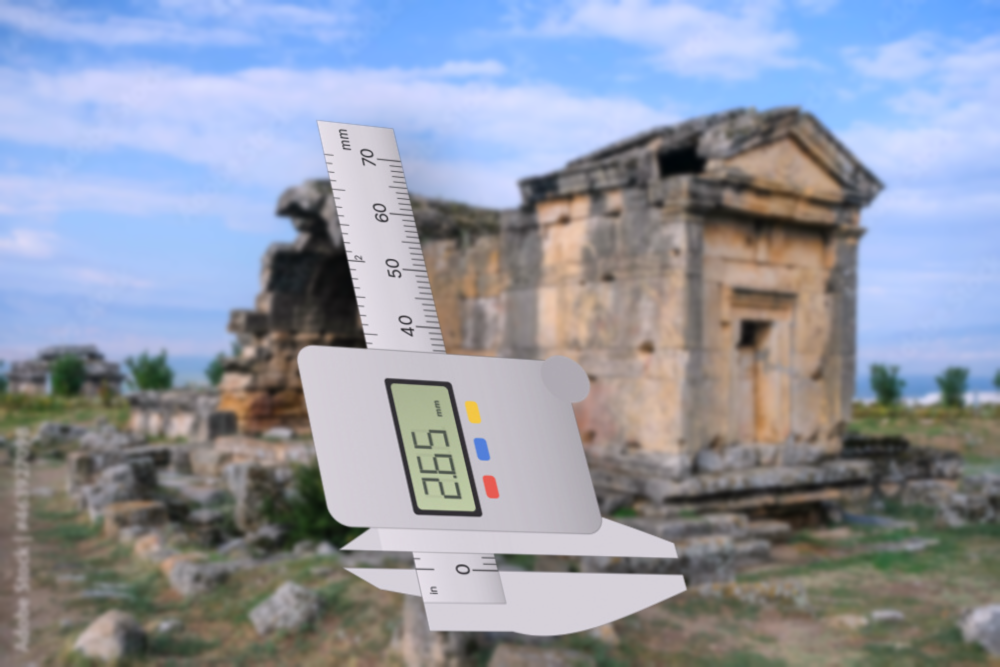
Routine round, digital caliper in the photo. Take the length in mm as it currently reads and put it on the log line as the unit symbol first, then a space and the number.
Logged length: mm 2.65
